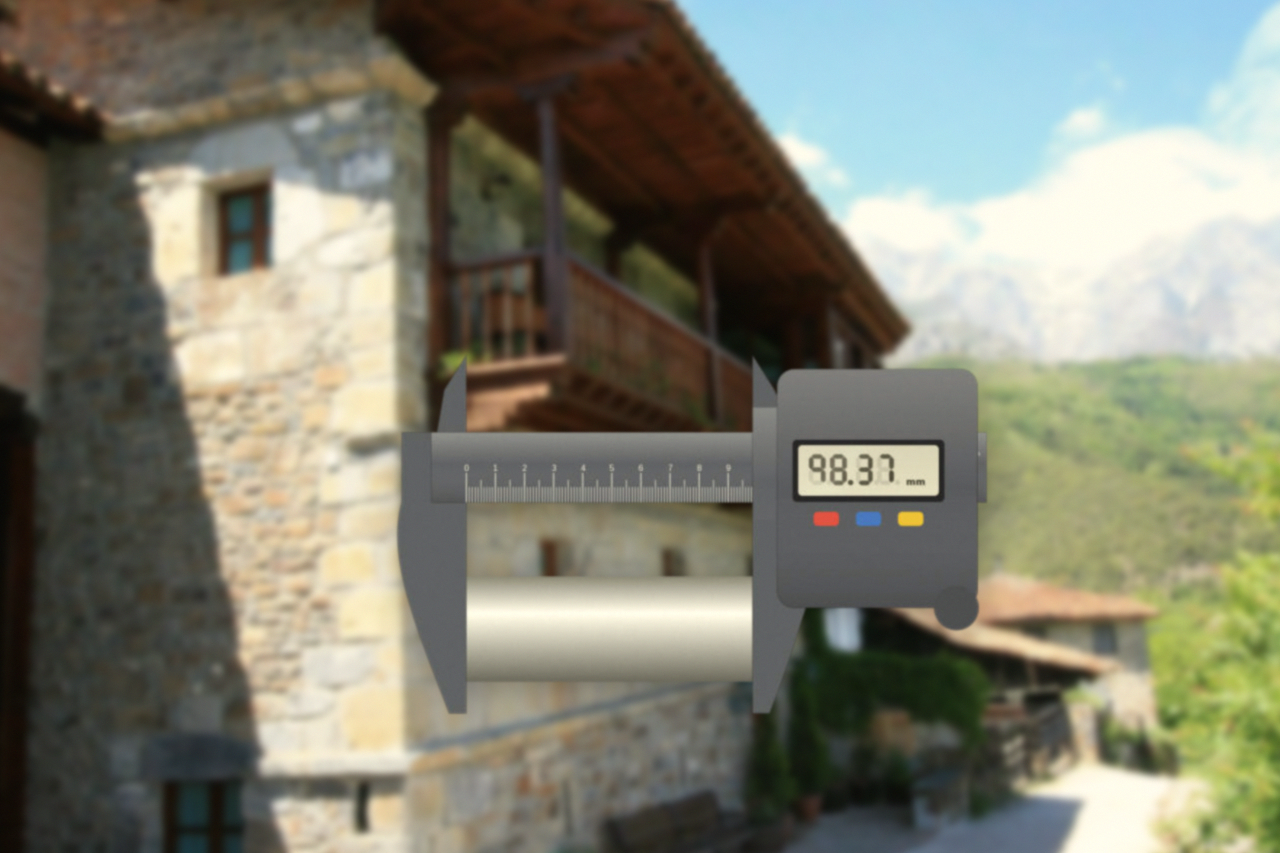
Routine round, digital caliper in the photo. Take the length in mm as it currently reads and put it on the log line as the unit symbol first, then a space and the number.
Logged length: mm 98.37
